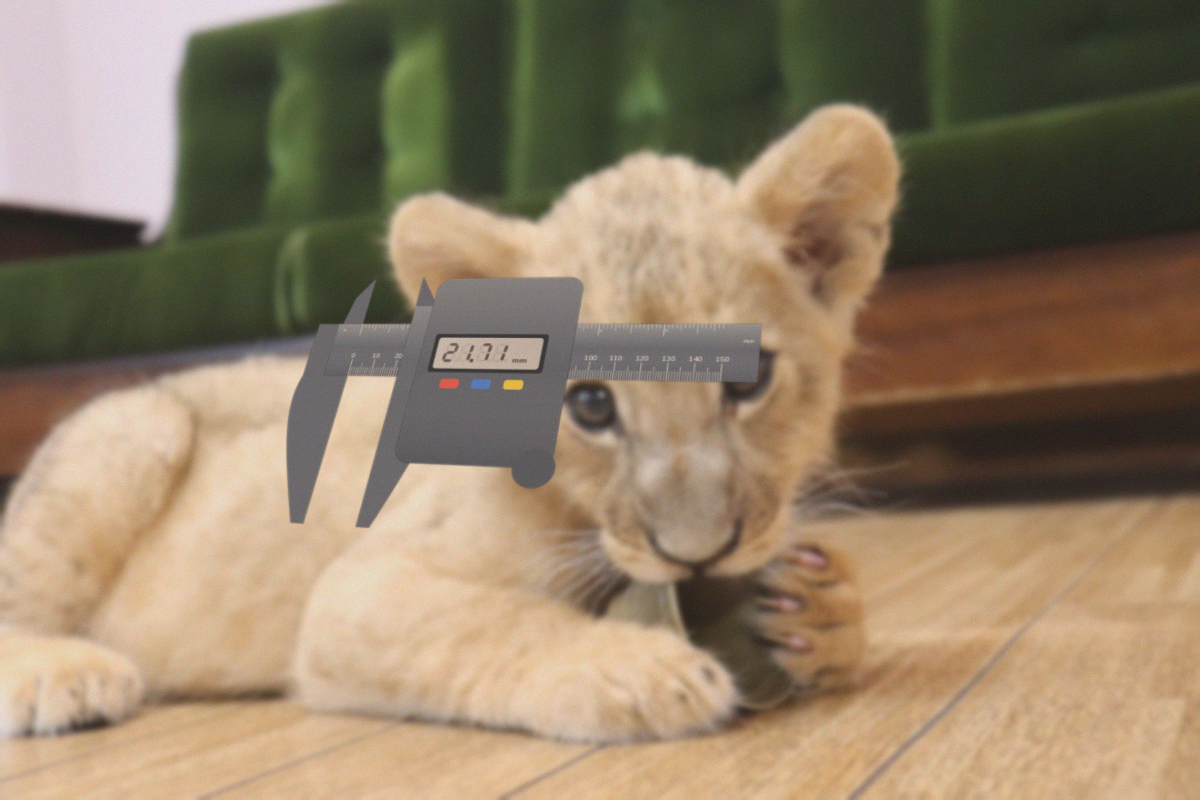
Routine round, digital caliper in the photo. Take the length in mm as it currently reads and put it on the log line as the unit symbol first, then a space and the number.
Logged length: mm 21.71
